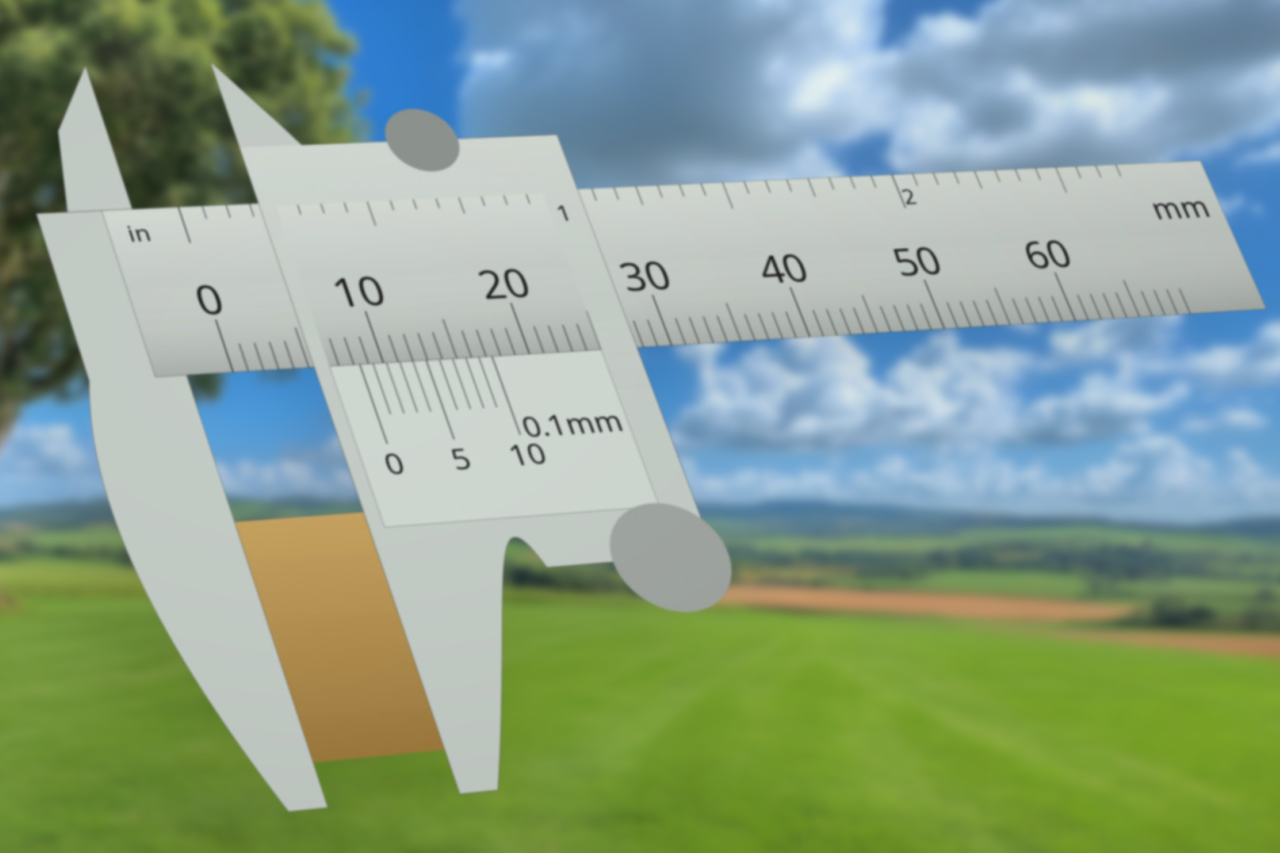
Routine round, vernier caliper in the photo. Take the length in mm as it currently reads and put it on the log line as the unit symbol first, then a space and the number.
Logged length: mm 8.4
